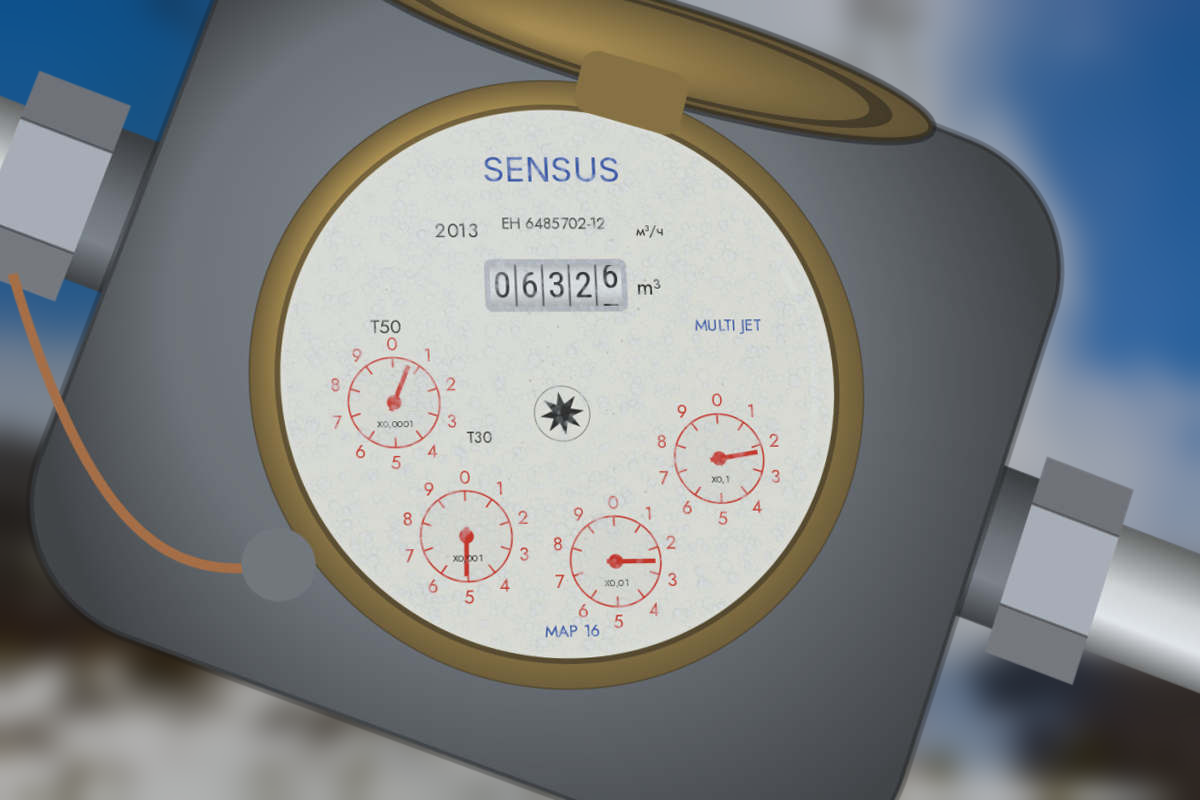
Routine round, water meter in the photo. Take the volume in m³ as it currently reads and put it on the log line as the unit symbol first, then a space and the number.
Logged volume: m³ 6326.2250
